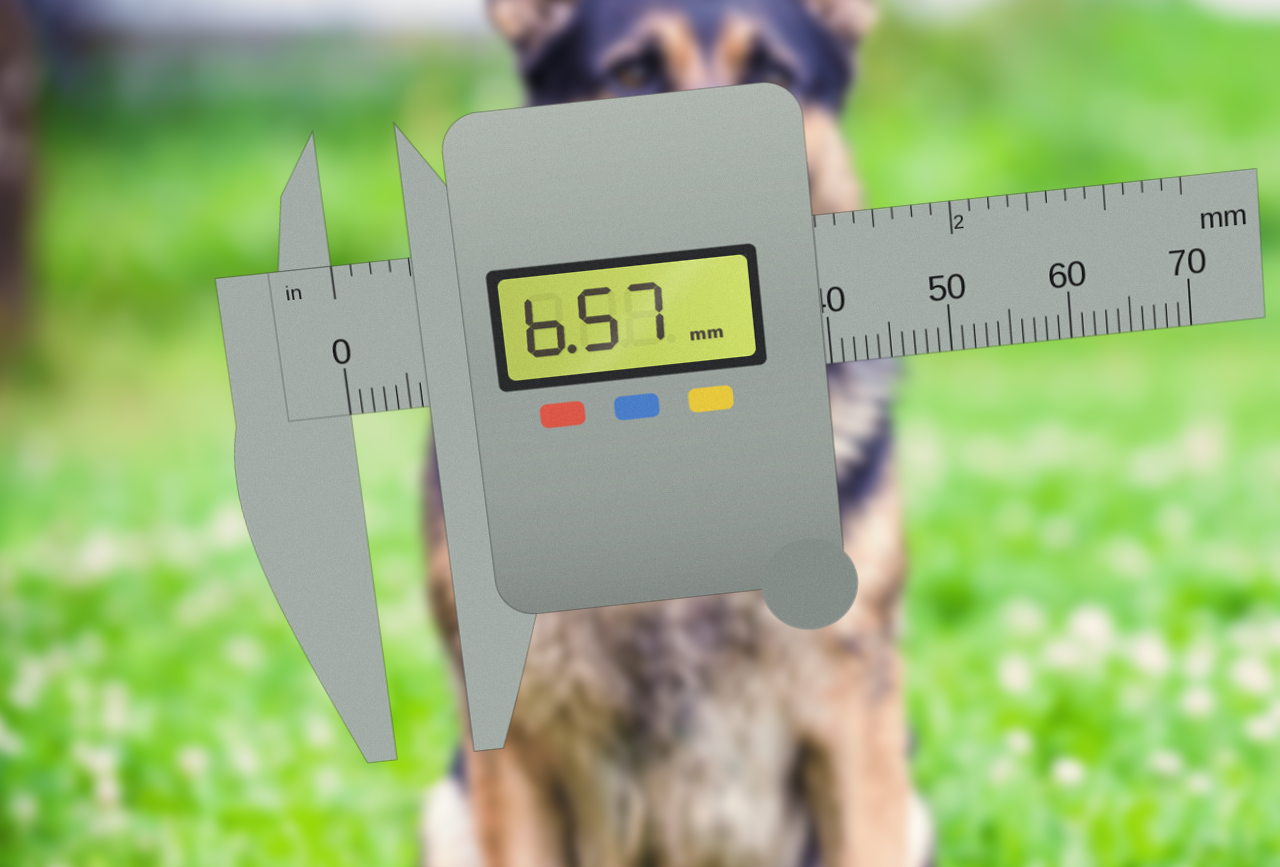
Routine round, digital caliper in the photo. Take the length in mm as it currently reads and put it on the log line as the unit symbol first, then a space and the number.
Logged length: mm 6.57
